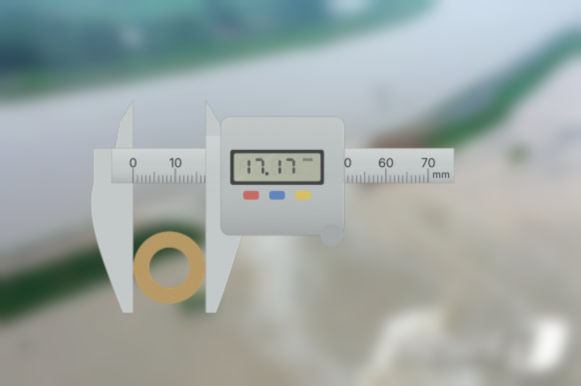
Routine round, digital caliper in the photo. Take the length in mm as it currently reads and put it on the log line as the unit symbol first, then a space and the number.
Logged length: mm 17.17
